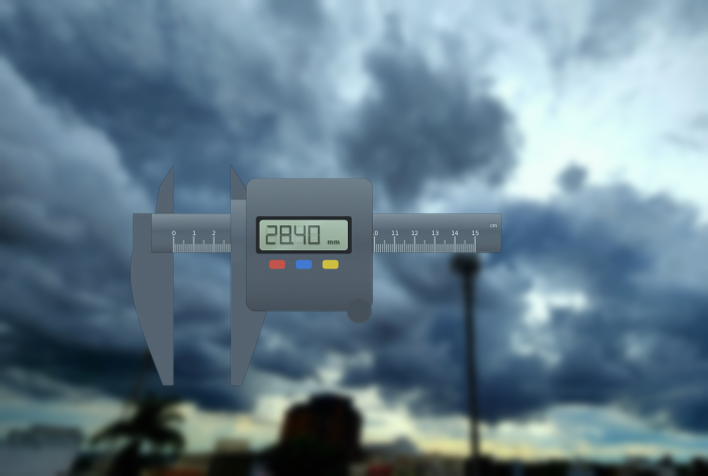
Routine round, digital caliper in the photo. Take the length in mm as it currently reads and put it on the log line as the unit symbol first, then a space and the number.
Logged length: mm 28.40
